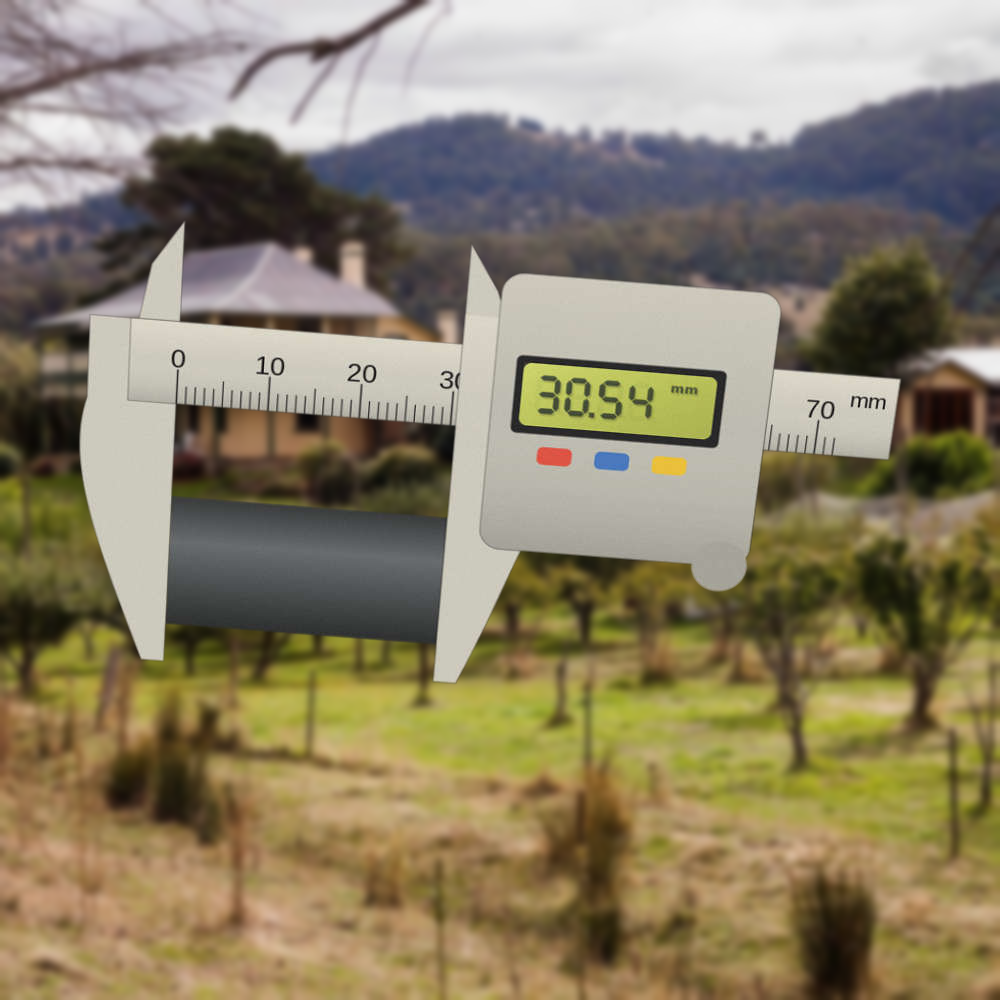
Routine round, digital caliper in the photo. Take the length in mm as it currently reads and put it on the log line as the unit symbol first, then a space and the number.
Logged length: mm 30.54
